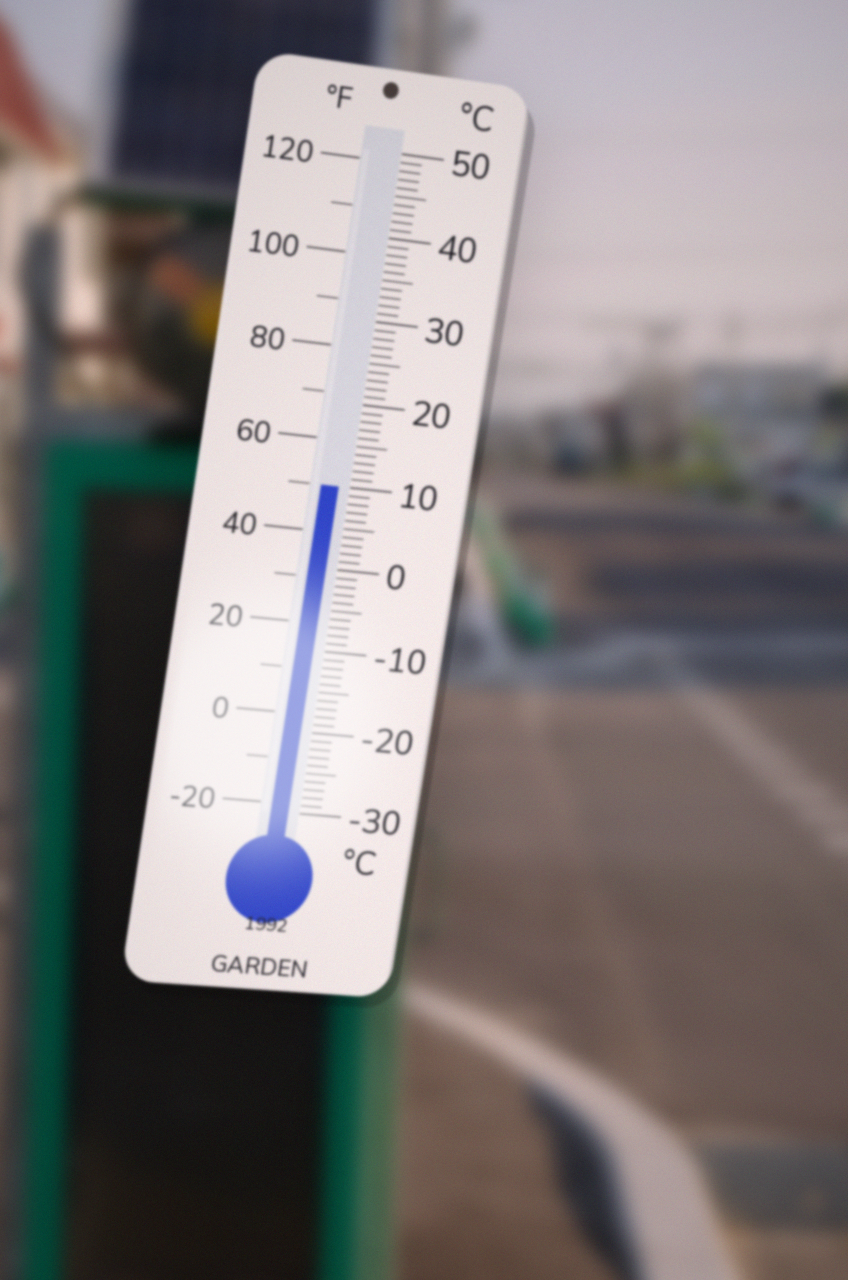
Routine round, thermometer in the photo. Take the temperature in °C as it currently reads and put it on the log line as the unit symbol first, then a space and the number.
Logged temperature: °C 10
